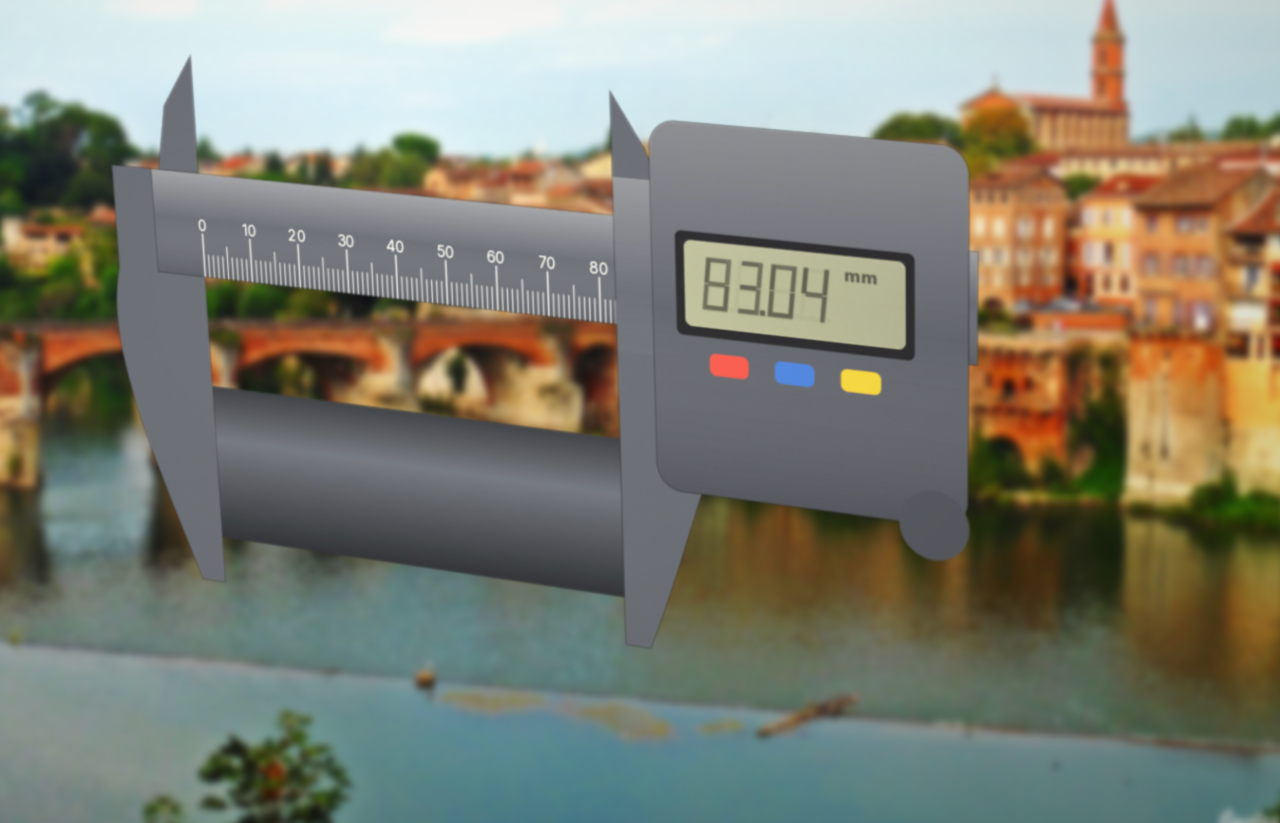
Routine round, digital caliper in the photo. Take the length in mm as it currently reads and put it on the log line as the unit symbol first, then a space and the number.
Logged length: mm 83.04
